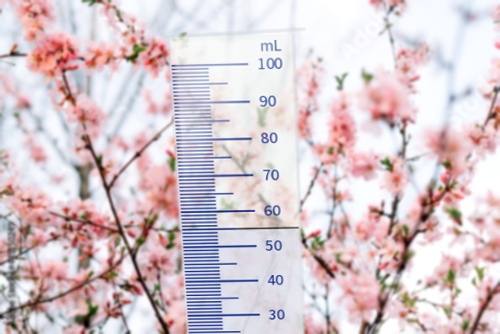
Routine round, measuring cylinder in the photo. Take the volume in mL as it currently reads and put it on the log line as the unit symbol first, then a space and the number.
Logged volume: mL 55
